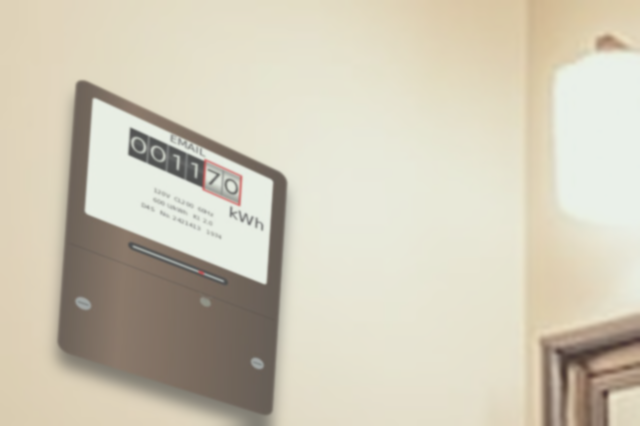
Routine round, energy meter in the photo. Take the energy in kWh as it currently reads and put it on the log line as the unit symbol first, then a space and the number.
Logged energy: kWh 11.70
